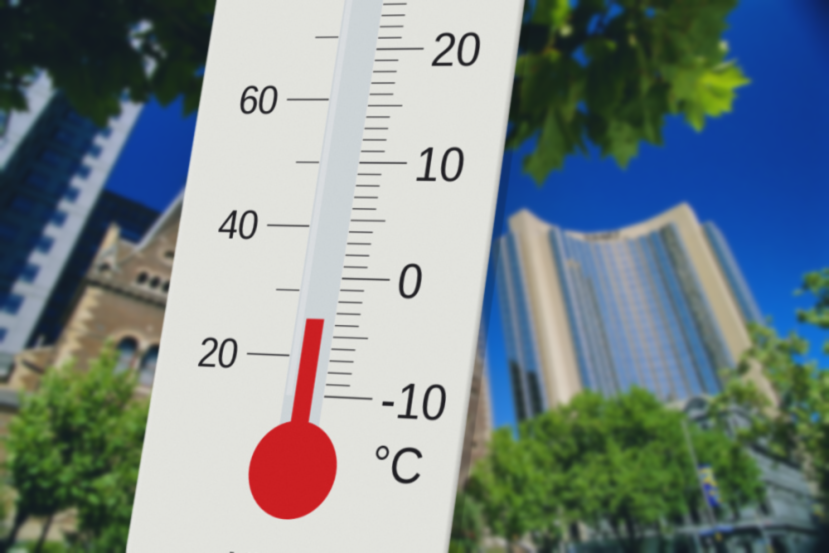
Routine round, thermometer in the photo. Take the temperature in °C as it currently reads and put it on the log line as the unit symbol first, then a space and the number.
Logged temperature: °C -3.5
